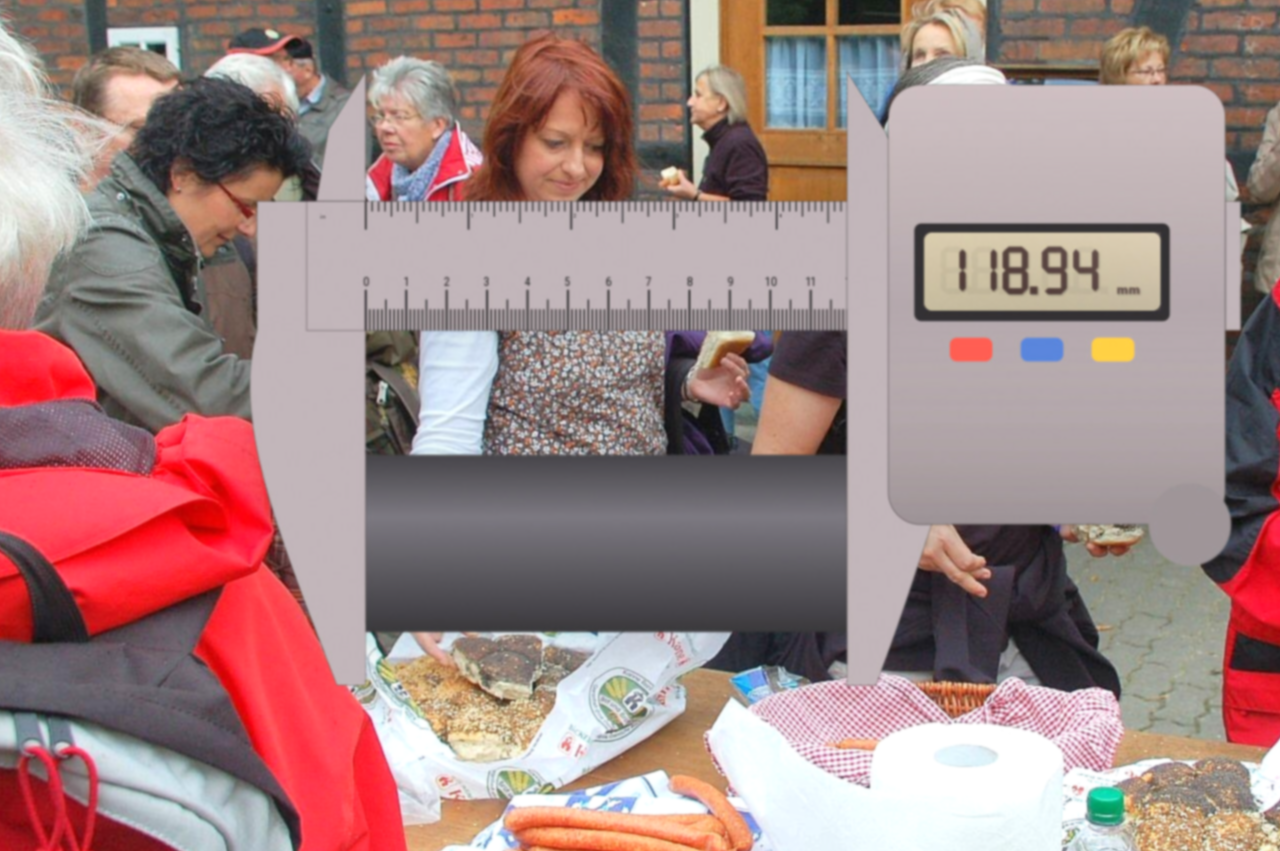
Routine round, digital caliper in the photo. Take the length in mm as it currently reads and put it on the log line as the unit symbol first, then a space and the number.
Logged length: mm 118.94
